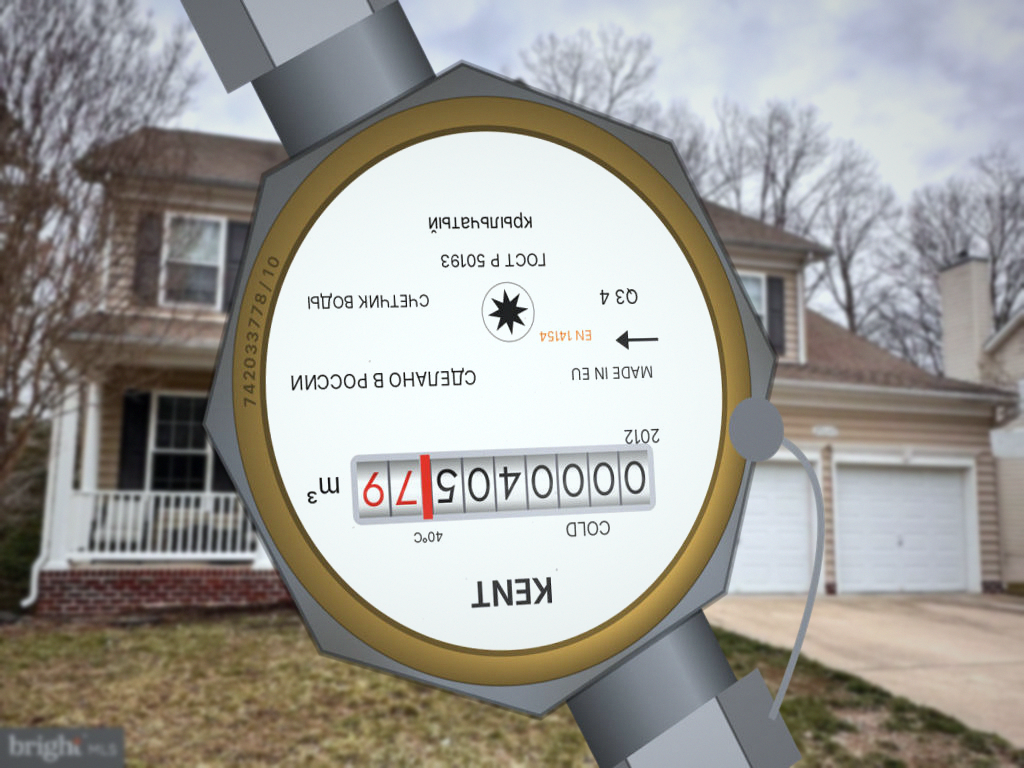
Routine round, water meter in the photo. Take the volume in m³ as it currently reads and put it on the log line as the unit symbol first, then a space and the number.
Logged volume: m³ 405.79
